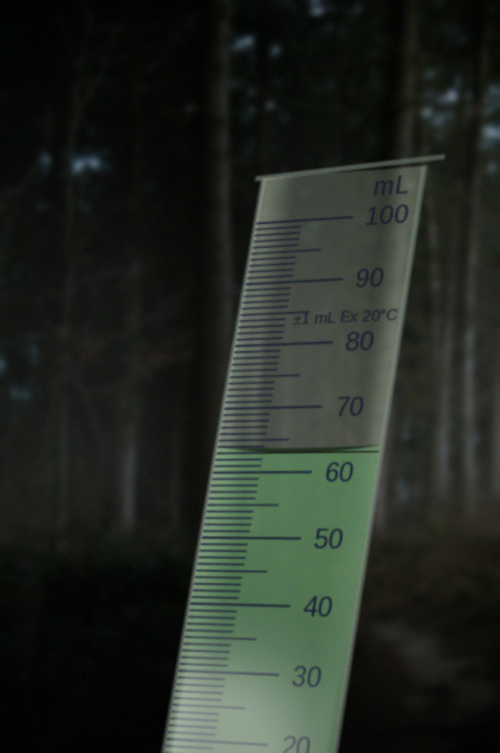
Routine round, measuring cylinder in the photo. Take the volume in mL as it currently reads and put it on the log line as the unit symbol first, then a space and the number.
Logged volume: mL 63
